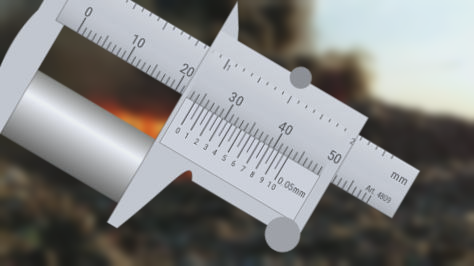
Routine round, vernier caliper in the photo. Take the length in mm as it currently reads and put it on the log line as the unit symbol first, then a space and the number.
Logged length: mm 24.0
